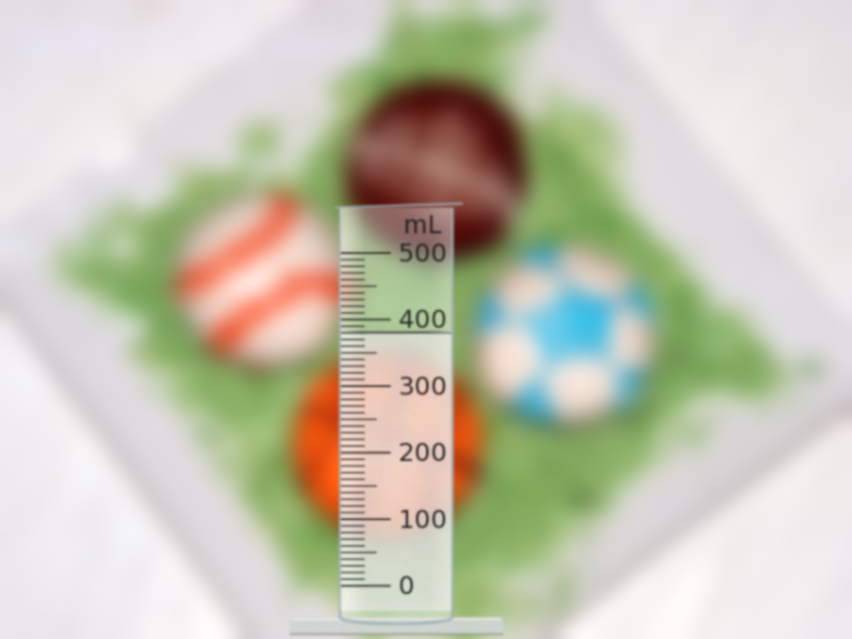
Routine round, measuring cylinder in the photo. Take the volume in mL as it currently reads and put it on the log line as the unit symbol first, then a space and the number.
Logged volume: mL 380
